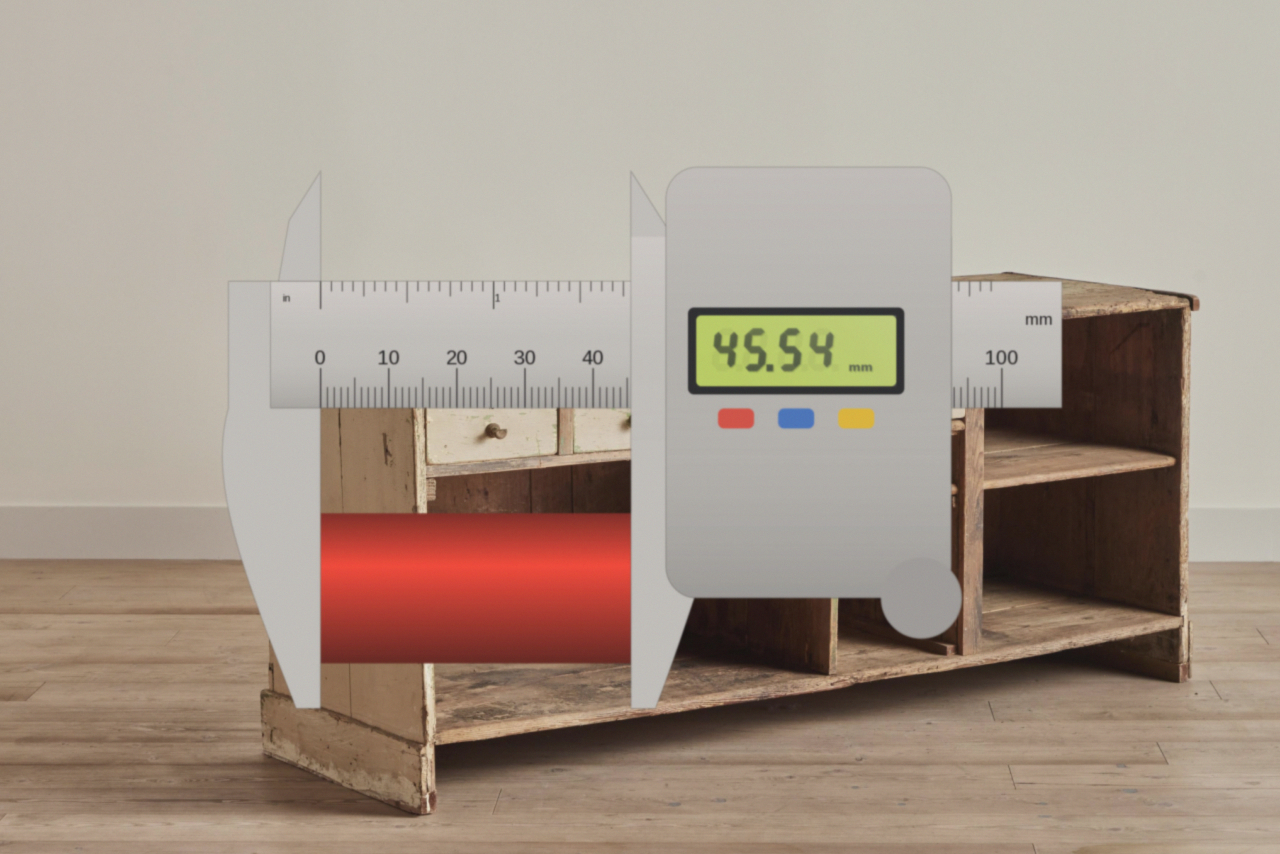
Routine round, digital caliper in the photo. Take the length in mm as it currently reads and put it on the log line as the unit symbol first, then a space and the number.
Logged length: mm 45.54
